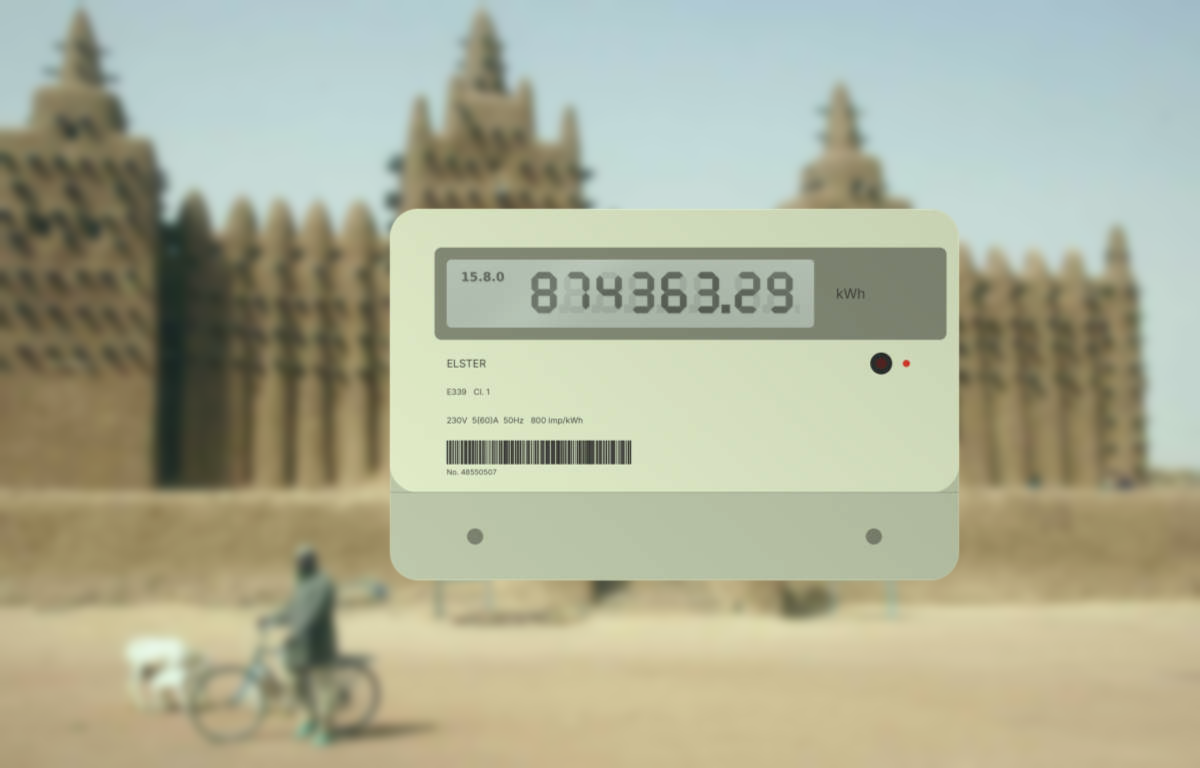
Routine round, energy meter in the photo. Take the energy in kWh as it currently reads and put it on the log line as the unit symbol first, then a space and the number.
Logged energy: kWh 874363.29
